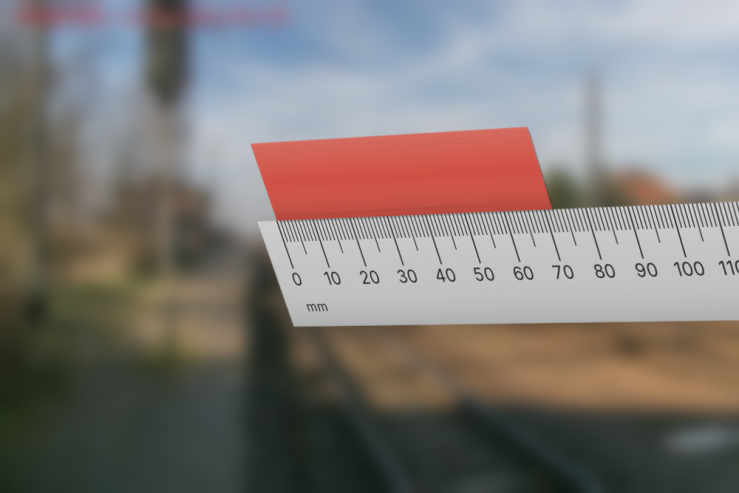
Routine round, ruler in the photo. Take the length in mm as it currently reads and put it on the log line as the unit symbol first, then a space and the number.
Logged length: mm 72
